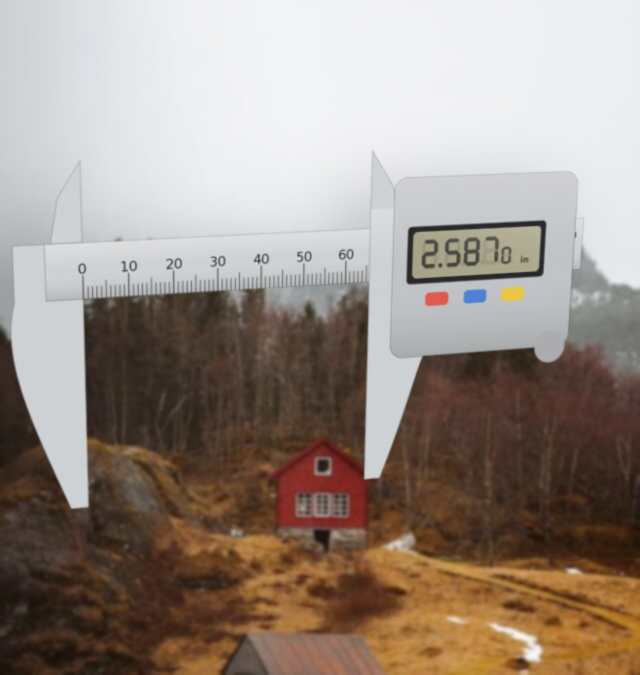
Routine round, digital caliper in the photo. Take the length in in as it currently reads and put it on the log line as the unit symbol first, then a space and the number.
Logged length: in 2.5870
